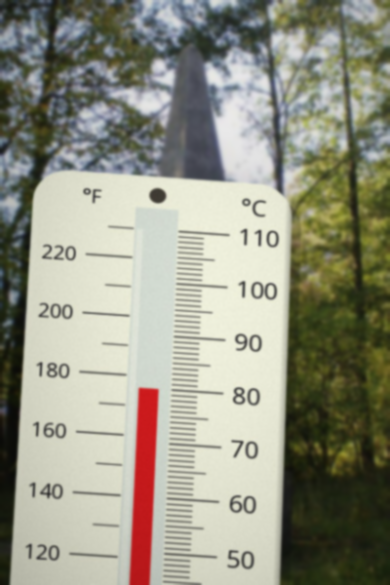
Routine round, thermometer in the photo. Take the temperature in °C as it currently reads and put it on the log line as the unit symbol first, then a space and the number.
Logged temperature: °C 80
